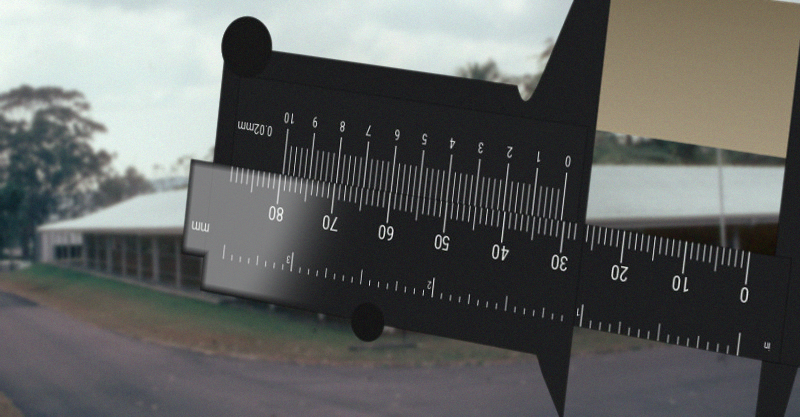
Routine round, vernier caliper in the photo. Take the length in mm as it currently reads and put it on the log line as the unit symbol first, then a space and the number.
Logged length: mm 30.5
